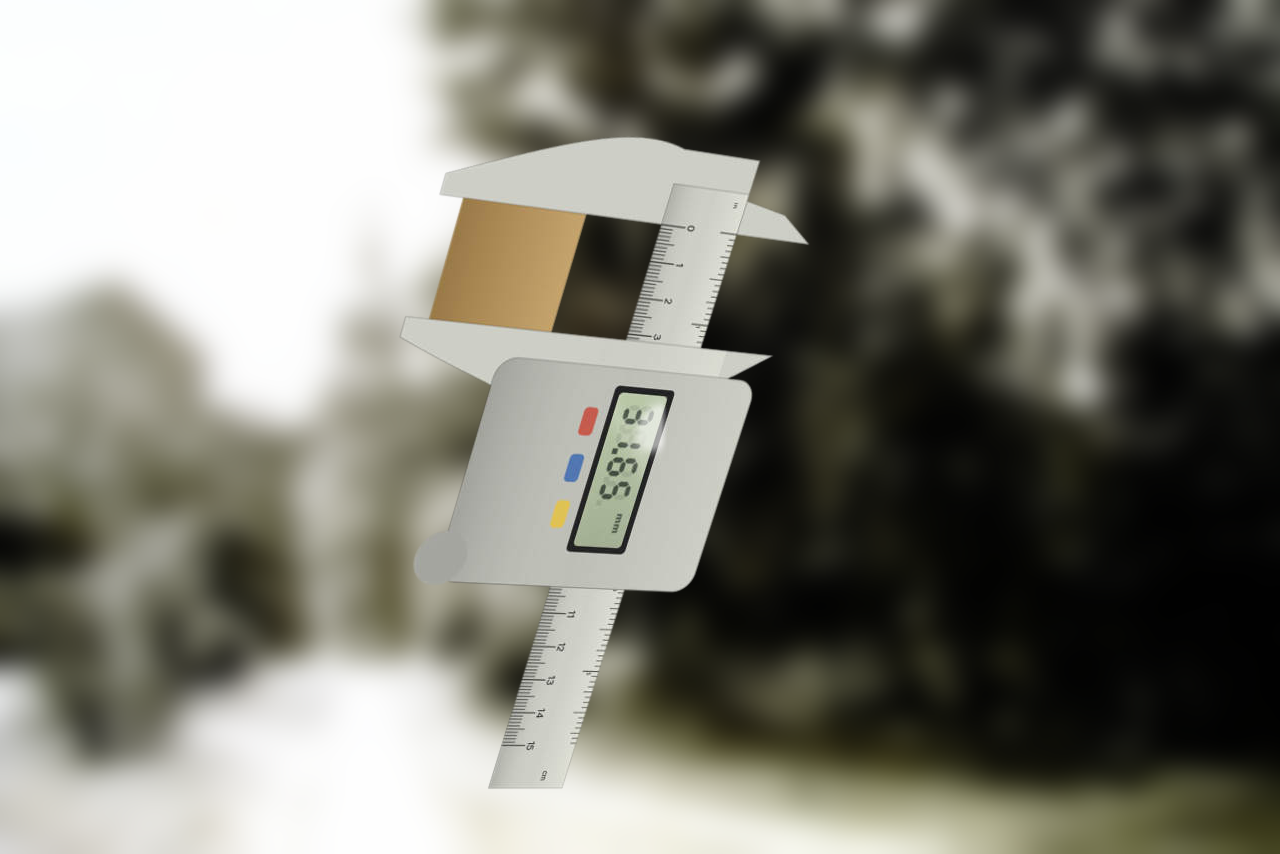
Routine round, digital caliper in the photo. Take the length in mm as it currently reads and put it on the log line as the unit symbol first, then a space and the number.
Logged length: mm 31.65
